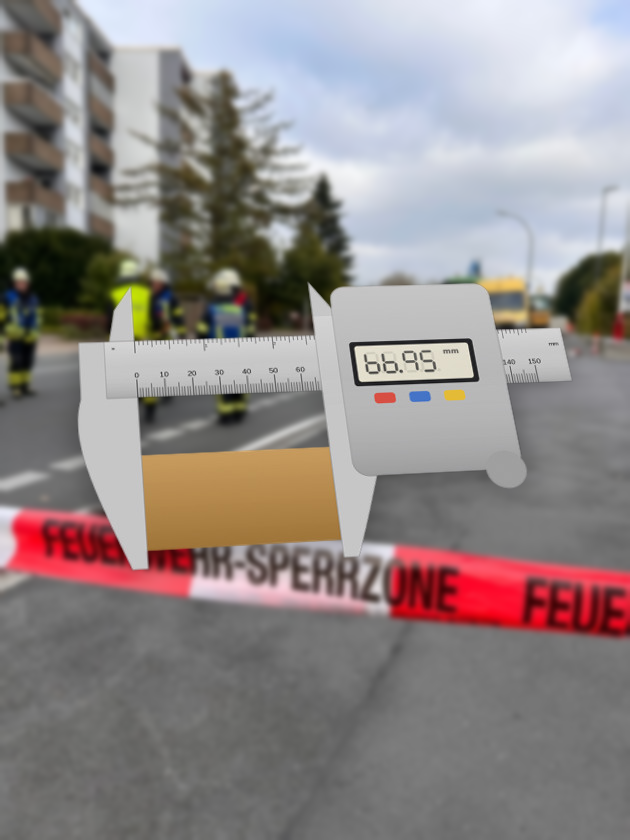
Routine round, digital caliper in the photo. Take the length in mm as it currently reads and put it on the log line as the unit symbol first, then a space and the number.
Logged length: mm 66.95
